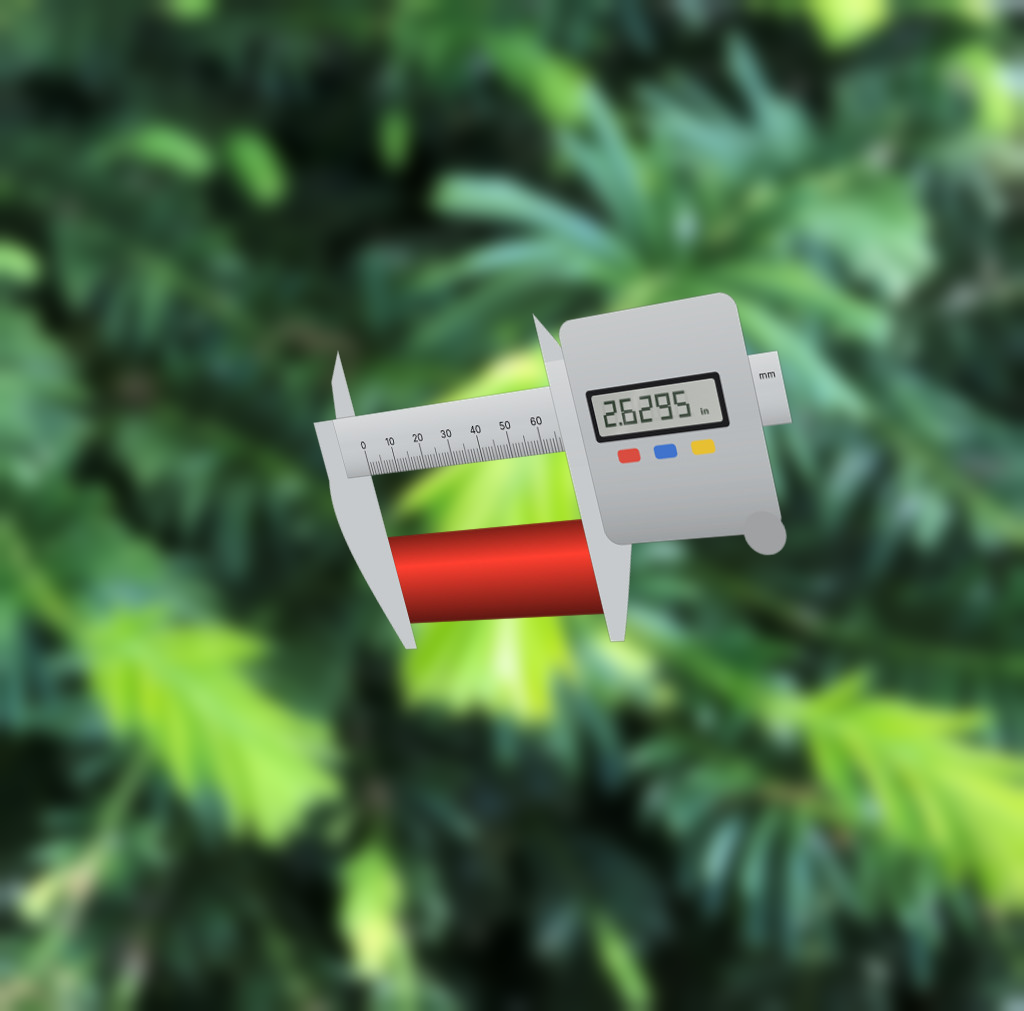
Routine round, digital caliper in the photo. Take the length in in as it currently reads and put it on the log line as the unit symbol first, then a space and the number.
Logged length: in 2.6295
